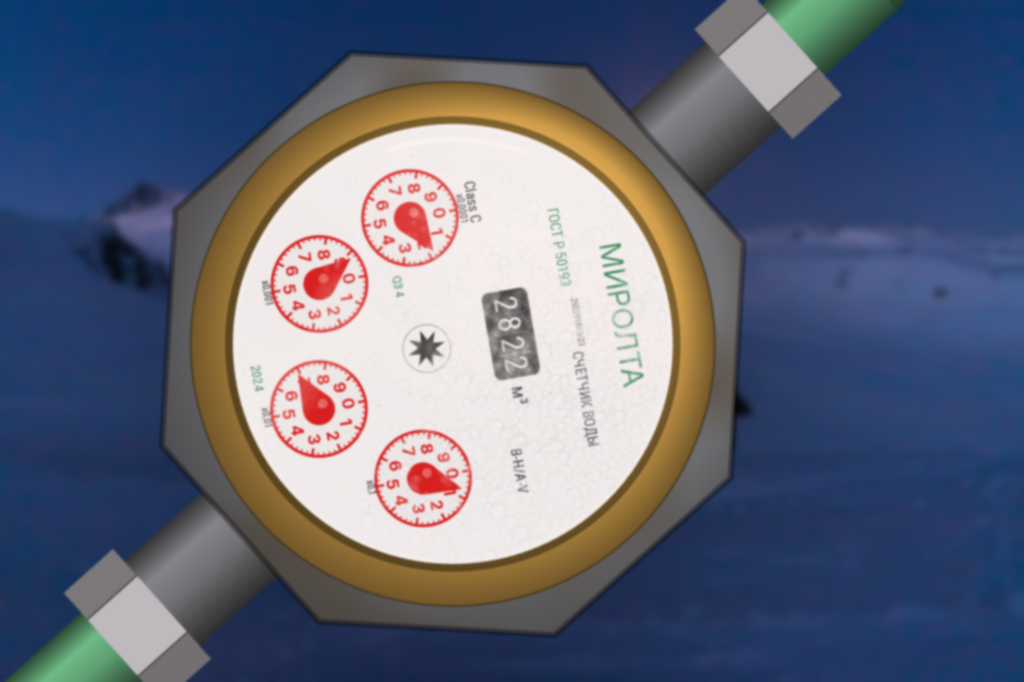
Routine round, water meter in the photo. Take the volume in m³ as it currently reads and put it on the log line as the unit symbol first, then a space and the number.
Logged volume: m³ 2822.0691
